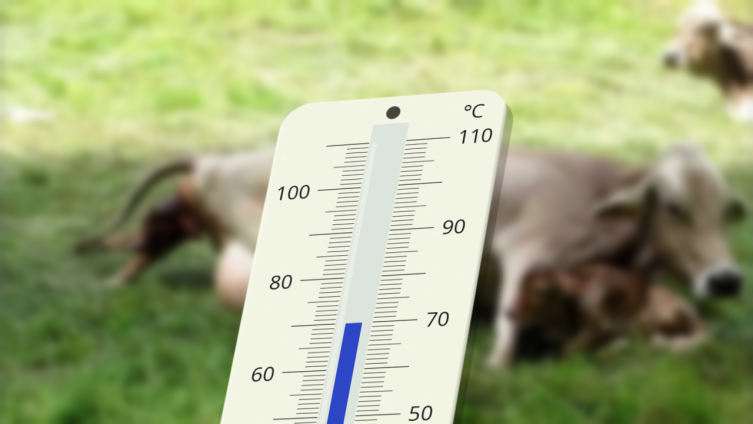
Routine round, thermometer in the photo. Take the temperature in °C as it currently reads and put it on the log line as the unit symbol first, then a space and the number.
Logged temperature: °C 70
